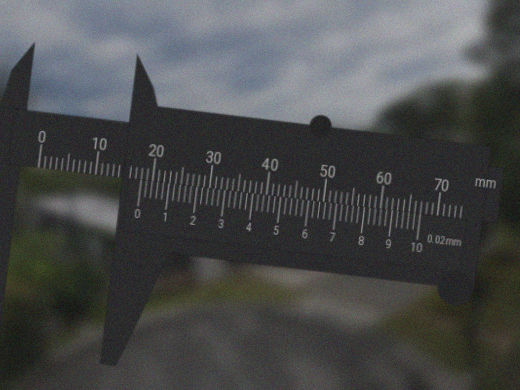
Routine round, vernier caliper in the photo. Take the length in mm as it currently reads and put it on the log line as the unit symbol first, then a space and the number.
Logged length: mm 18.0
